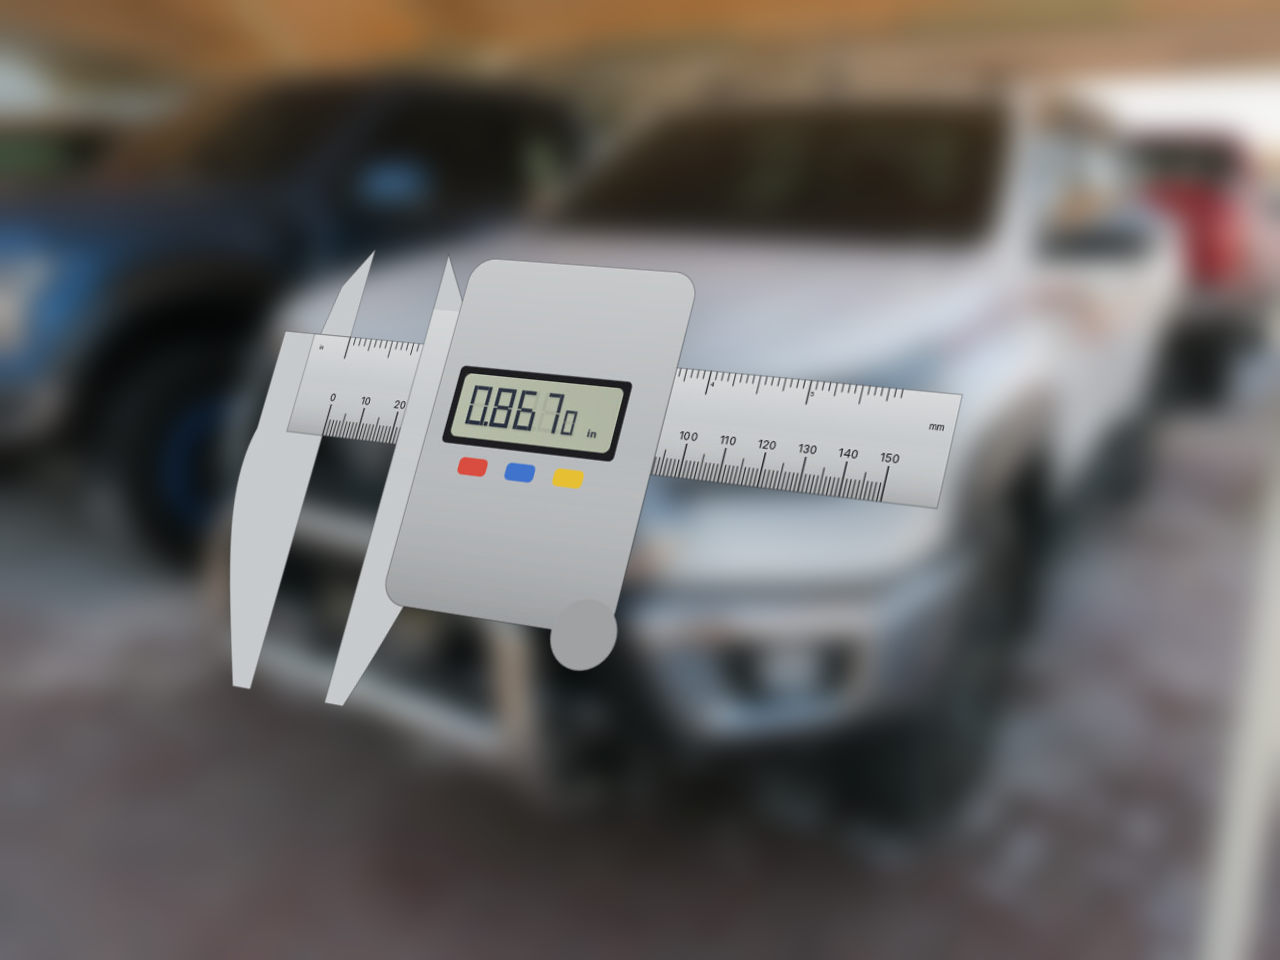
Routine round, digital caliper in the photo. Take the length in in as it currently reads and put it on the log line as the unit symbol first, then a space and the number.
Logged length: in 0.8670
